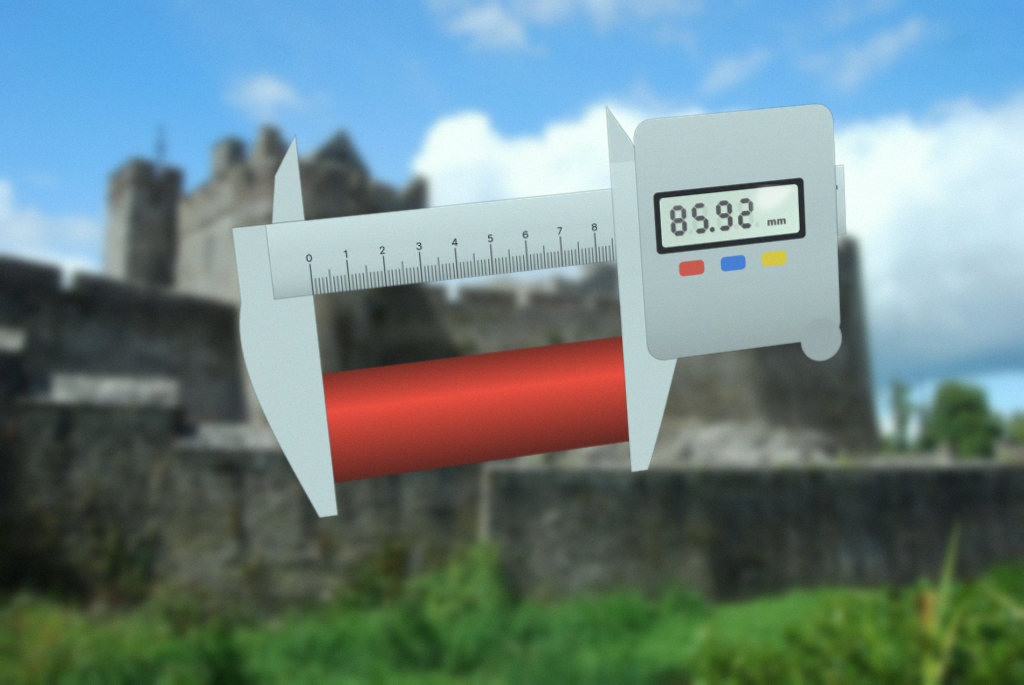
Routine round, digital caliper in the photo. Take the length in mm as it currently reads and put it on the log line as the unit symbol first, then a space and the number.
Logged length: mm 85.92
